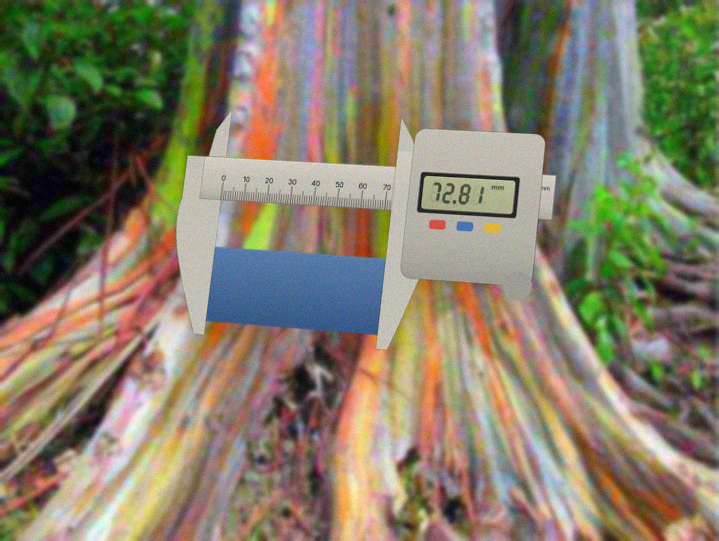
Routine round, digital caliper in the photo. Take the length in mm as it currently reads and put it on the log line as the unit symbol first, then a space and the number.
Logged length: mm 72.81
